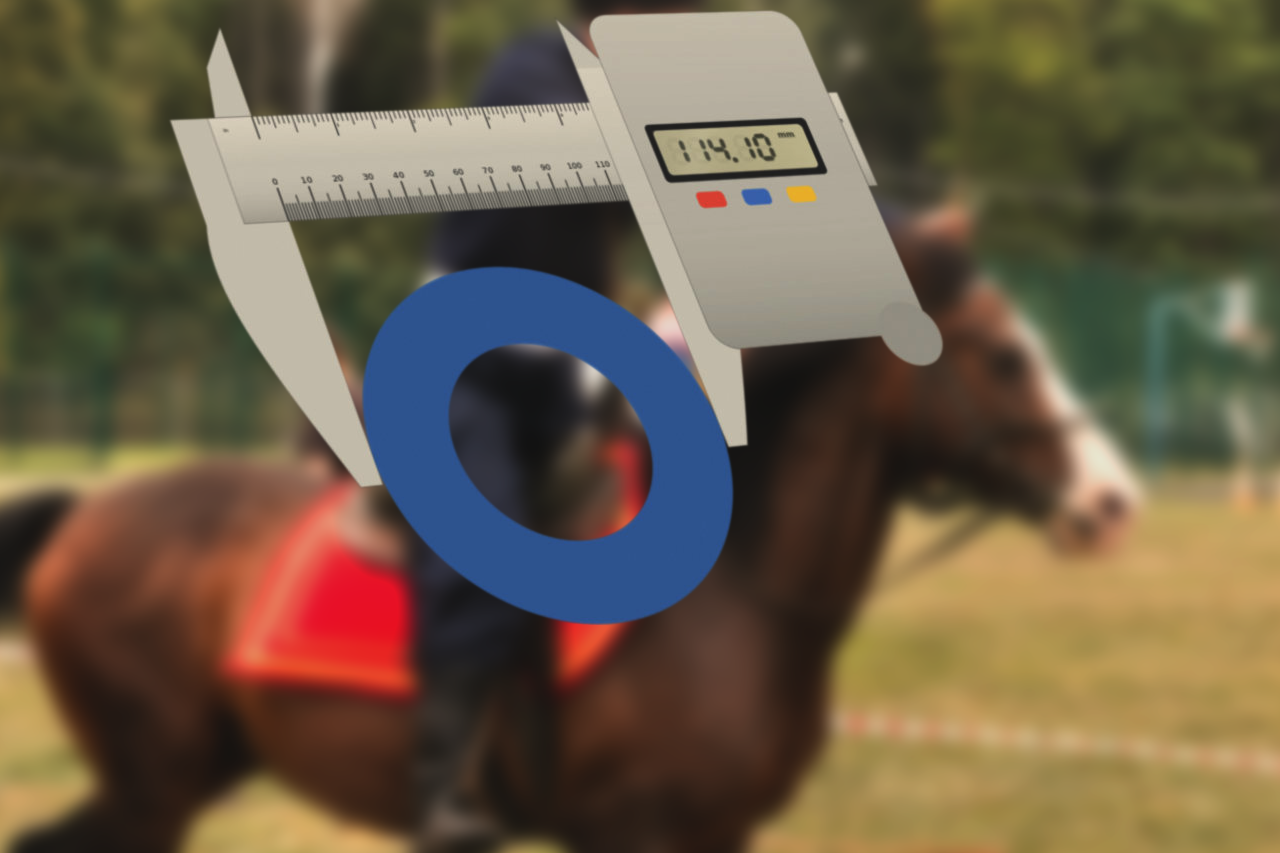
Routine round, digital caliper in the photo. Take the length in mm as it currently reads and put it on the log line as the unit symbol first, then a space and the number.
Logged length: mm 114.10
